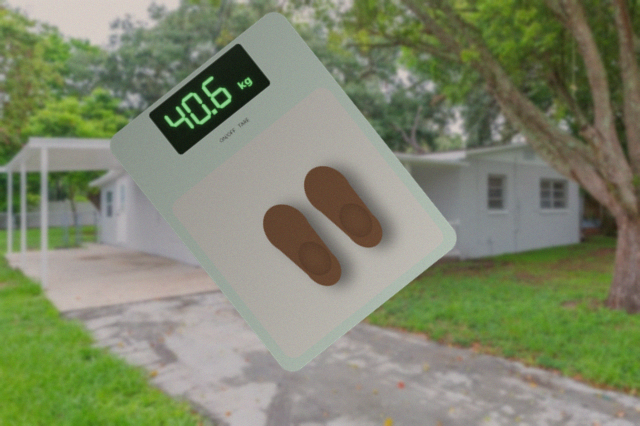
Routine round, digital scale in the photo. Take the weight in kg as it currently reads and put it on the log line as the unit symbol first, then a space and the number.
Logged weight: kg 40.6
